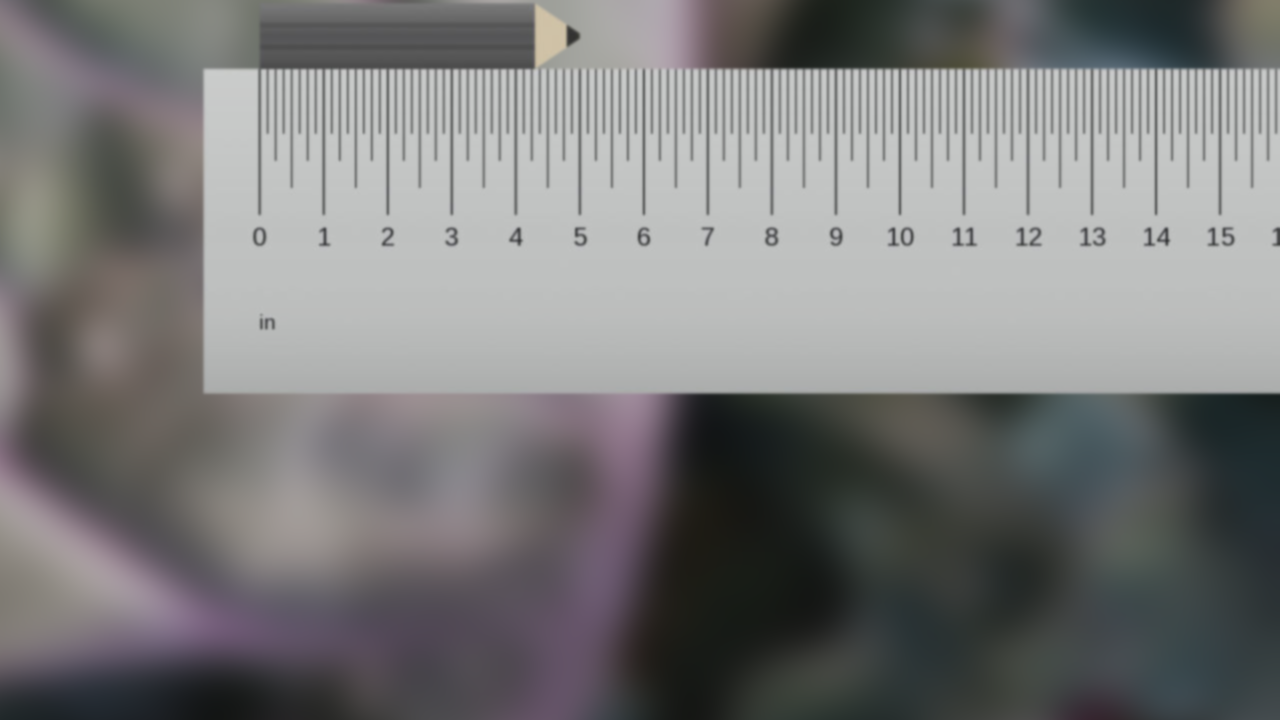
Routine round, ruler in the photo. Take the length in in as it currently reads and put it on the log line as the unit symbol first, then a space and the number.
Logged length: in 5
